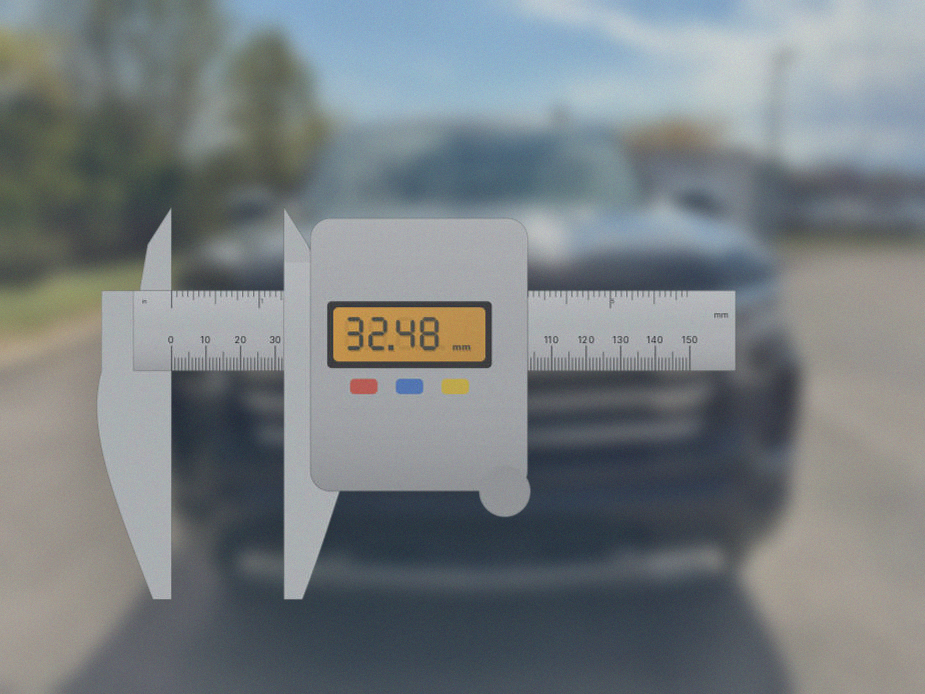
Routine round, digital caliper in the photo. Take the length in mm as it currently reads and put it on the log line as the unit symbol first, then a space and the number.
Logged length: mm 32.48
